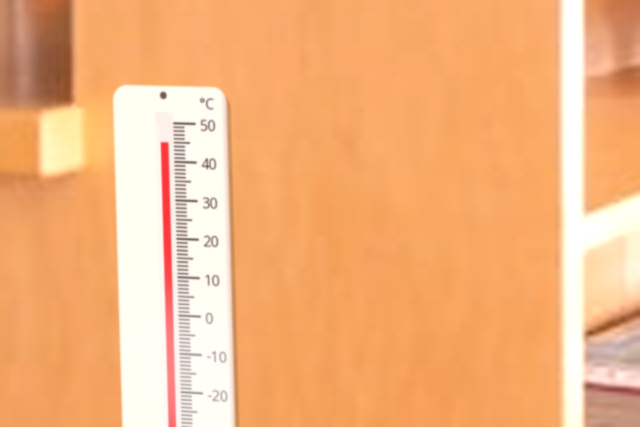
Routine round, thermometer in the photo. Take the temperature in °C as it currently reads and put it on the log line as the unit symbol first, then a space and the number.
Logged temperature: °C 45
